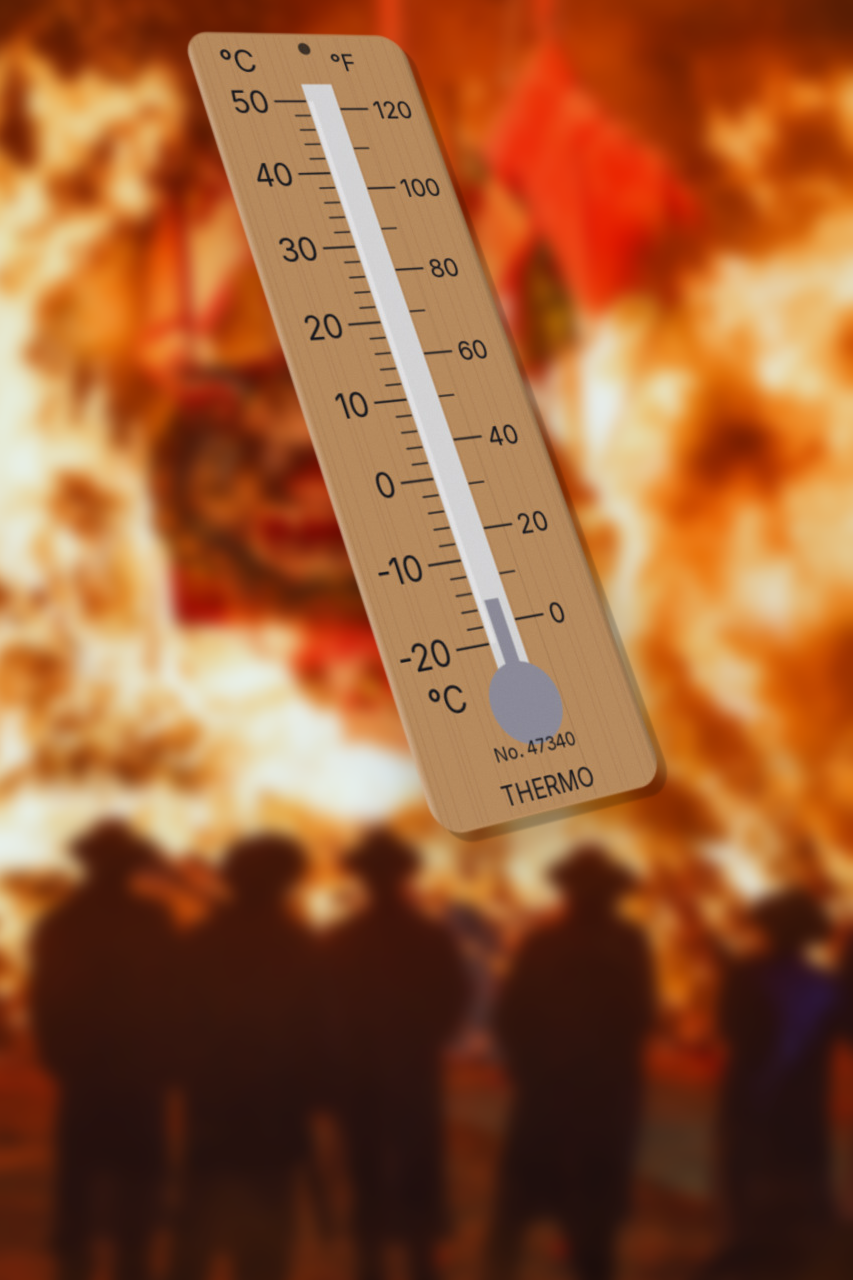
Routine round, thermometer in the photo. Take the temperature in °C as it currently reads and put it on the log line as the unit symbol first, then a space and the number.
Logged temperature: °C -15
